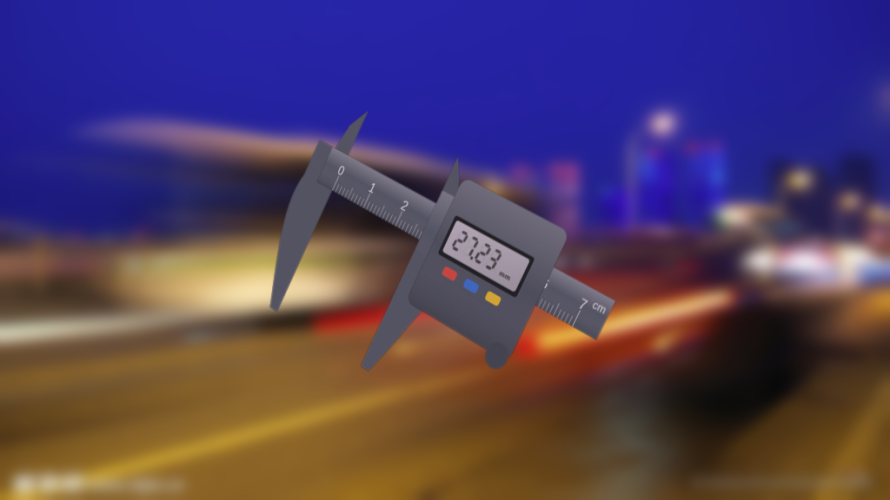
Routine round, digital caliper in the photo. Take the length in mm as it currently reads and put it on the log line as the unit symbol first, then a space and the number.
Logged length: mm 27.23
